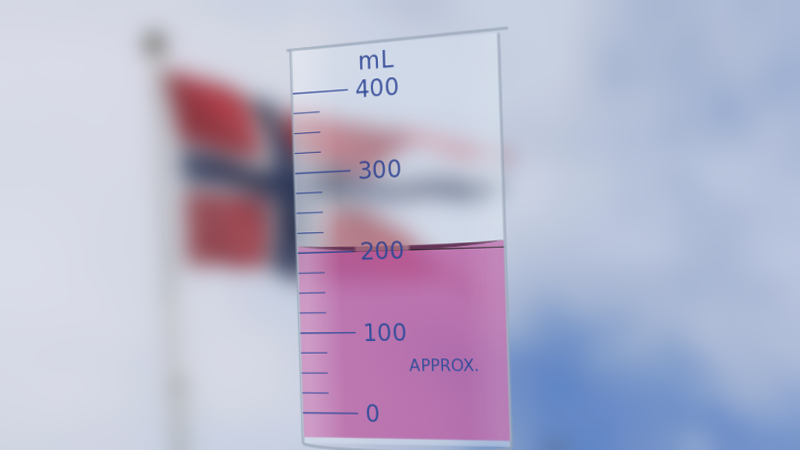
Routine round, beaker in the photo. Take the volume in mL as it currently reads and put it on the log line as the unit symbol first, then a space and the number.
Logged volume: mL 200
